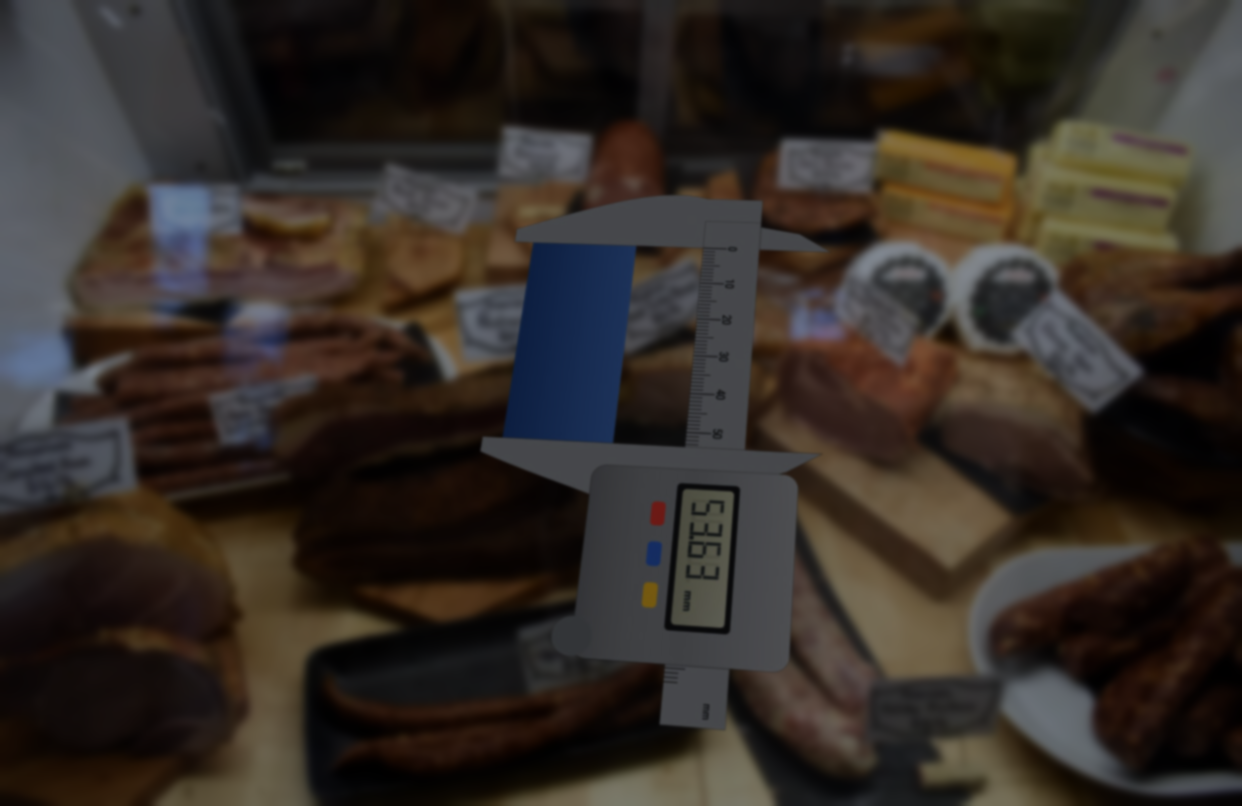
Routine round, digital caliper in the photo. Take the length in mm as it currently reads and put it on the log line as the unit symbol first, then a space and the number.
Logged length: mm 53.63
